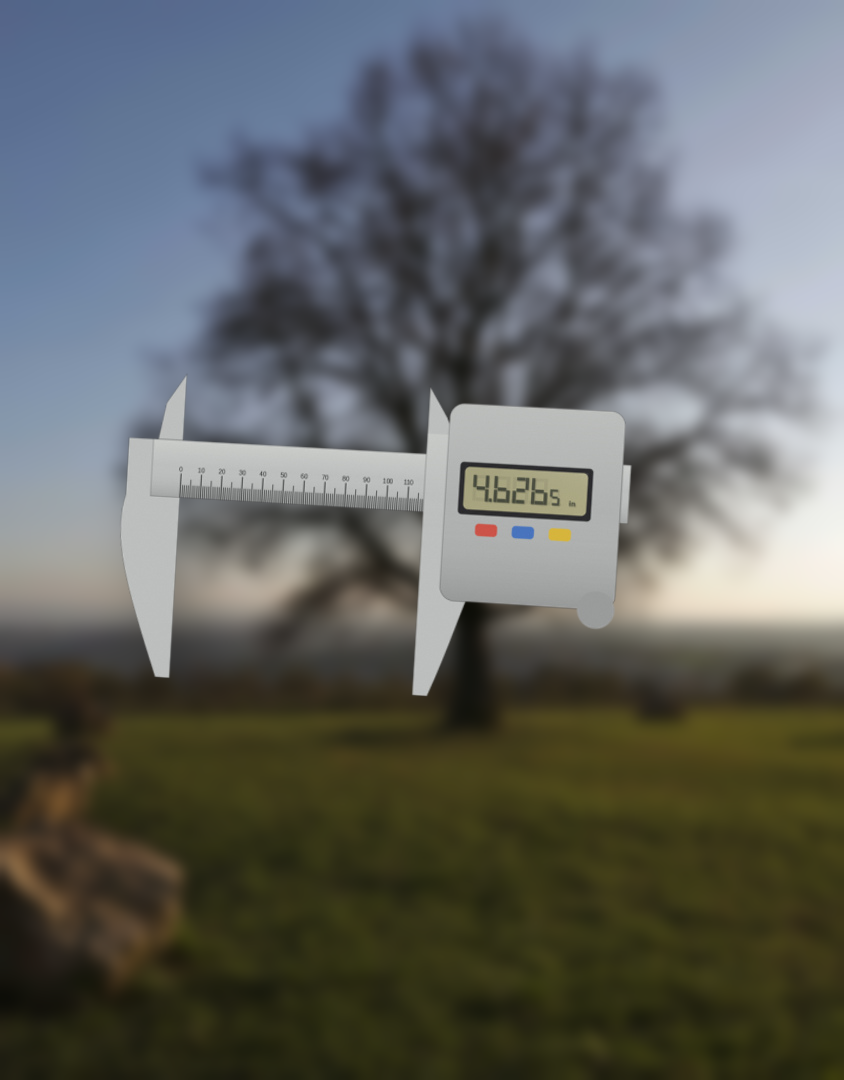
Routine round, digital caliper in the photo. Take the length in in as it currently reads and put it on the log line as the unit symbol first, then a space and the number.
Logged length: in 4.6265
